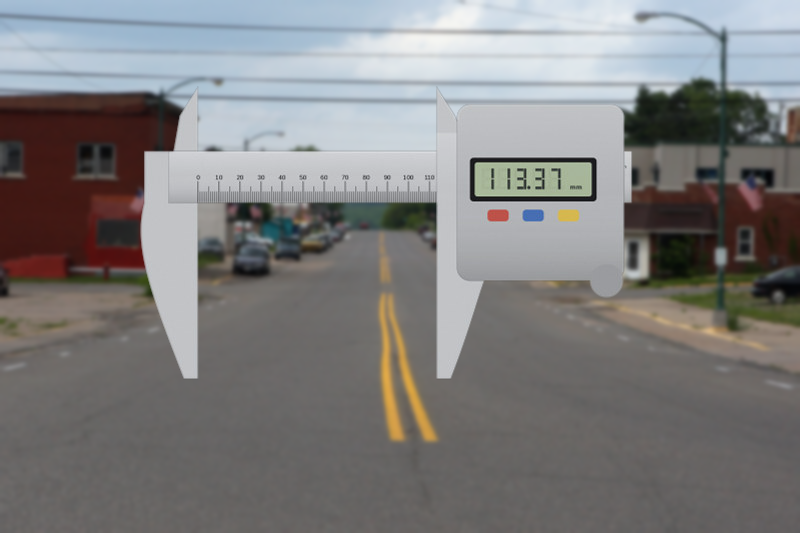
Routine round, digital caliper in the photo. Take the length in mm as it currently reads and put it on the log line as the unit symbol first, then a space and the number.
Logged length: mm 113.37
